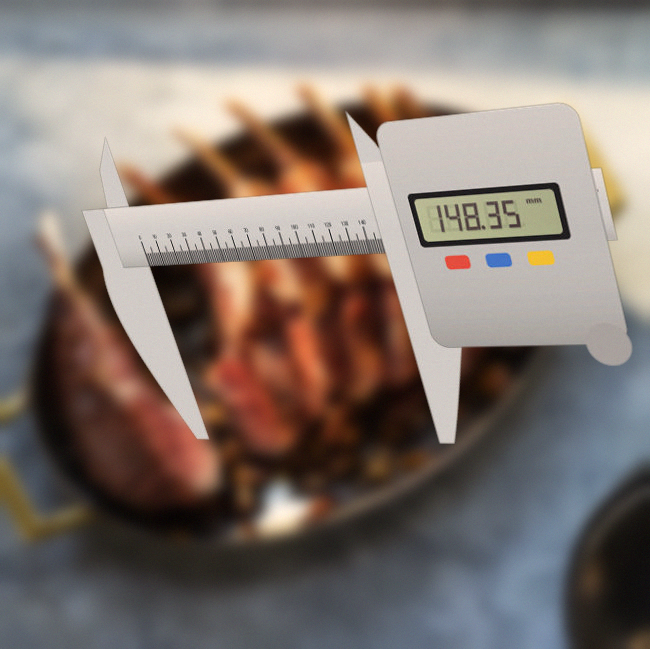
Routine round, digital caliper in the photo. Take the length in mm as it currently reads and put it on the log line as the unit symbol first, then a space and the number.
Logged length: mm 148.35
